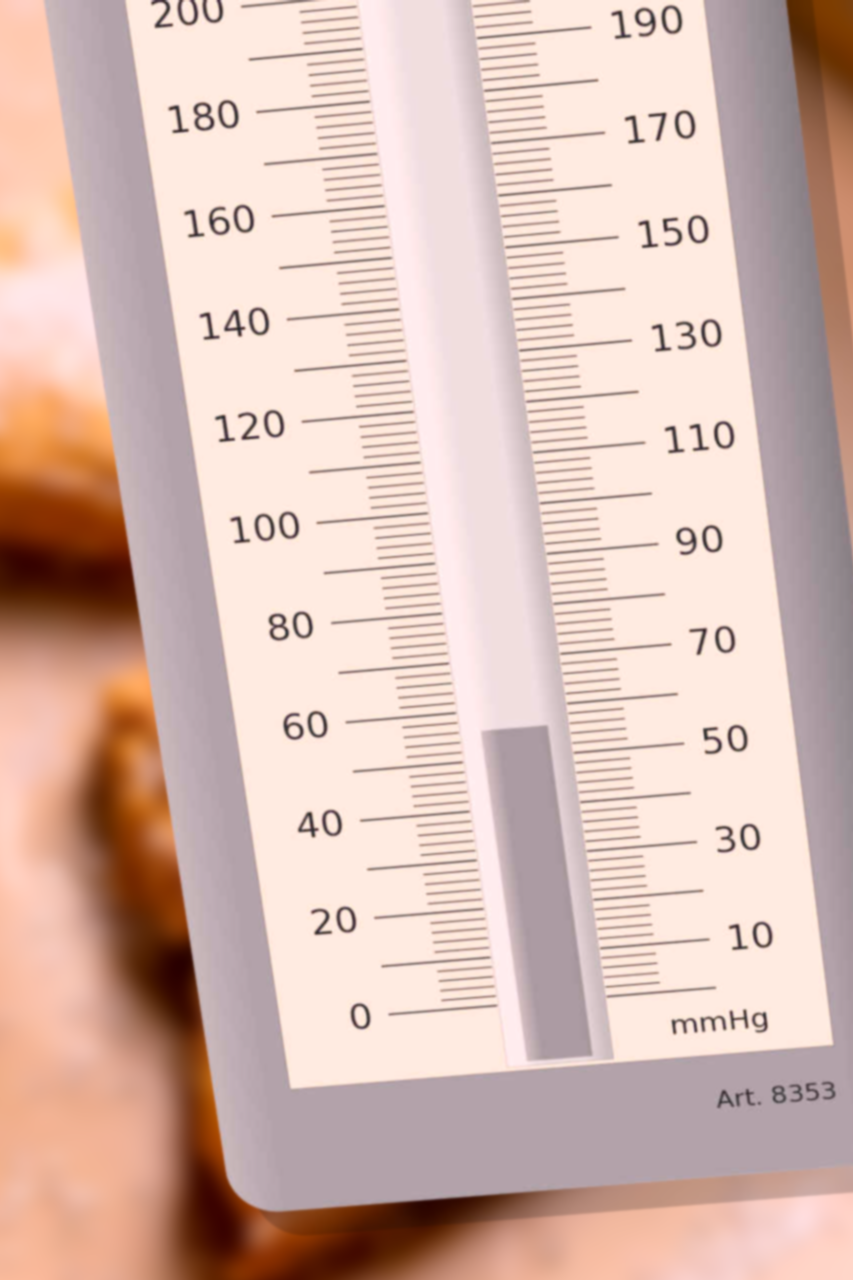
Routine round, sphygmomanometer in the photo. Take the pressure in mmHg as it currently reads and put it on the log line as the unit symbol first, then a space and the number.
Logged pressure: mmHg 56
